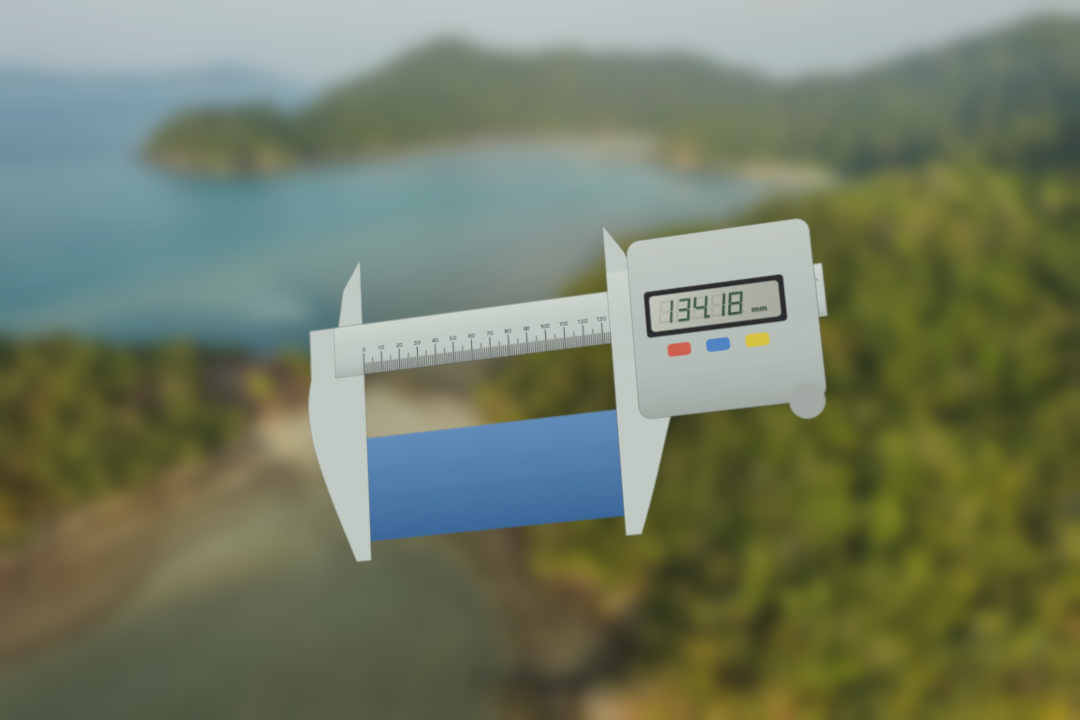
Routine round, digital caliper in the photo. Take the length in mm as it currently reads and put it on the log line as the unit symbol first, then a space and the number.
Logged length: mm 134.18
